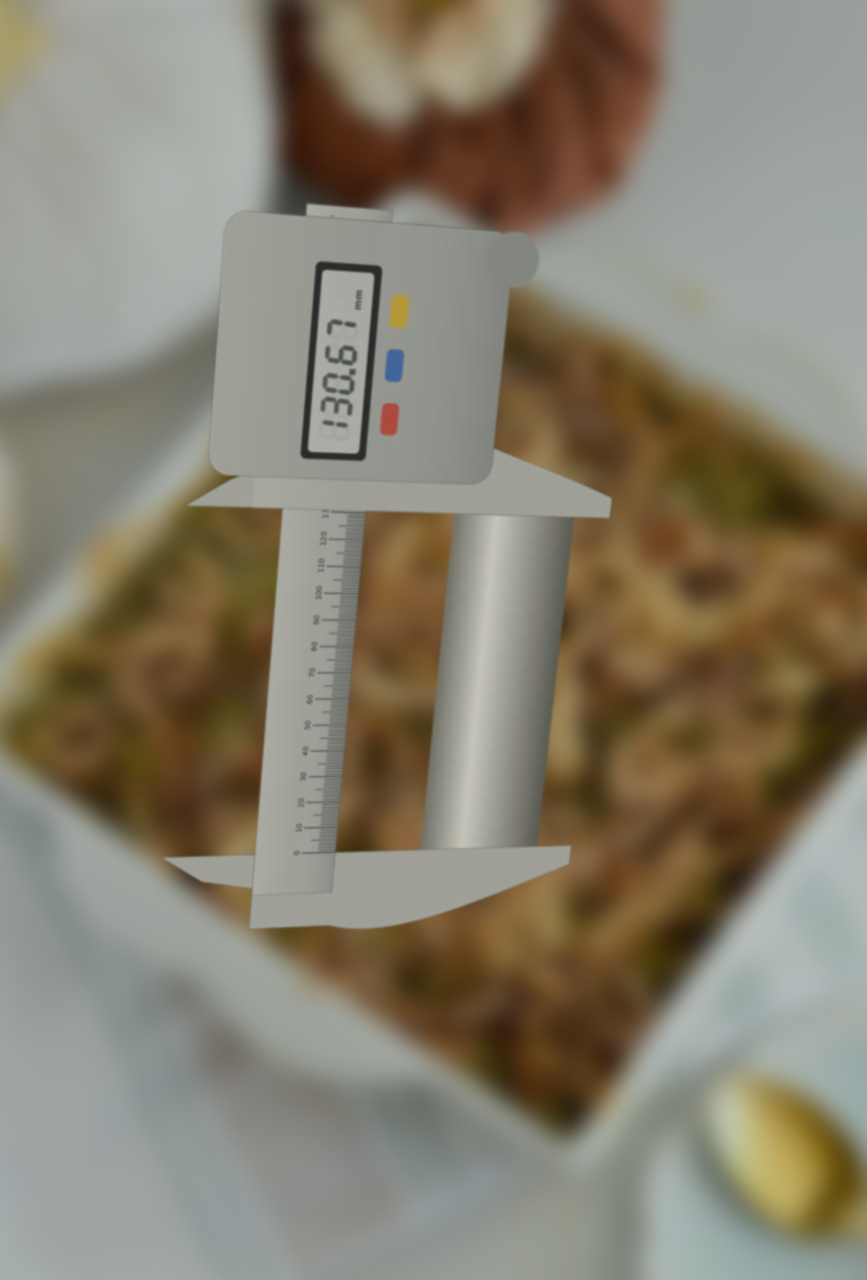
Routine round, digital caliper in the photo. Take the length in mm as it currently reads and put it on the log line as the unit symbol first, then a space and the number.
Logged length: mm 130.67
